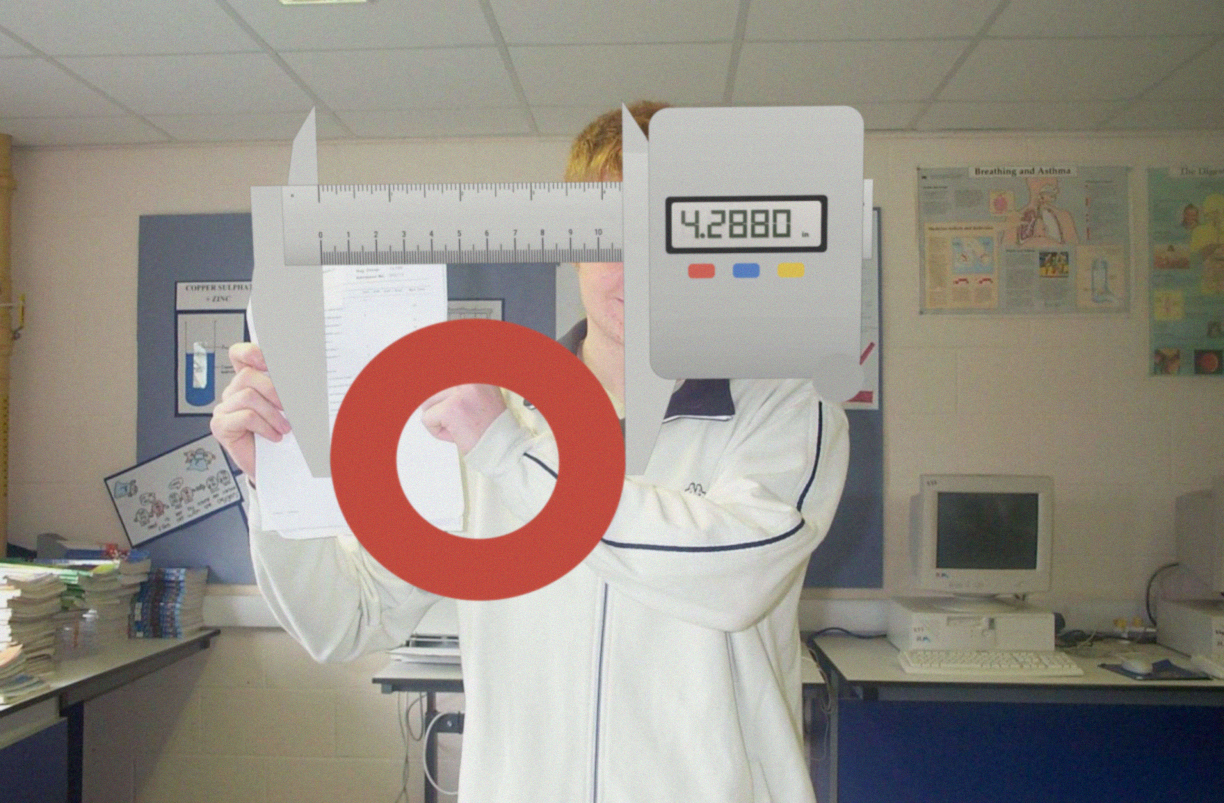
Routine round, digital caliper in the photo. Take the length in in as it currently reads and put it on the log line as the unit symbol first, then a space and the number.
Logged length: in 4.2880
